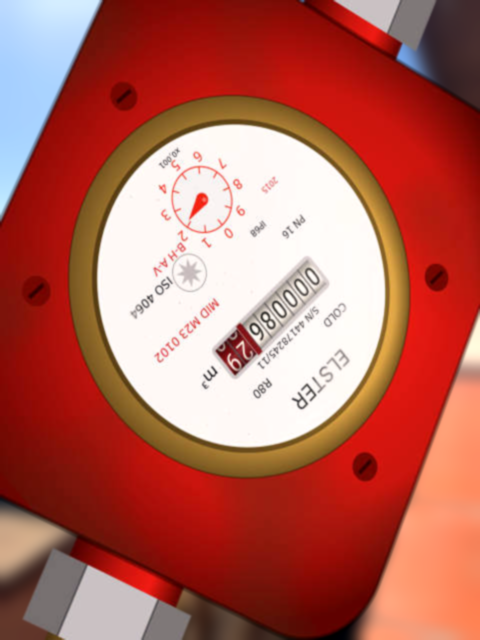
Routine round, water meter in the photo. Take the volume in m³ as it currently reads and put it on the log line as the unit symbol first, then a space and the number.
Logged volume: m³ 86.292
